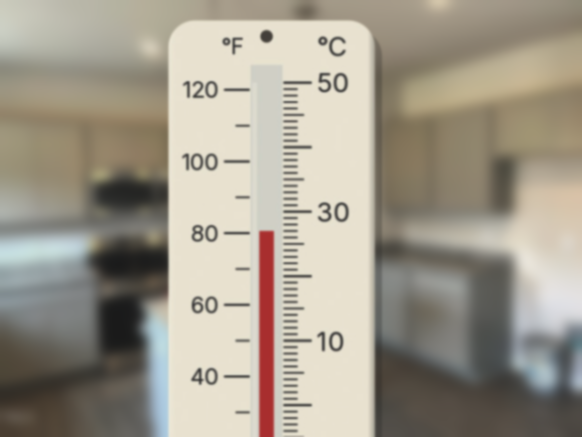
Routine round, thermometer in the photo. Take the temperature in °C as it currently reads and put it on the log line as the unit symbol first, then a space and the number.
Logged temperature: °C 27
